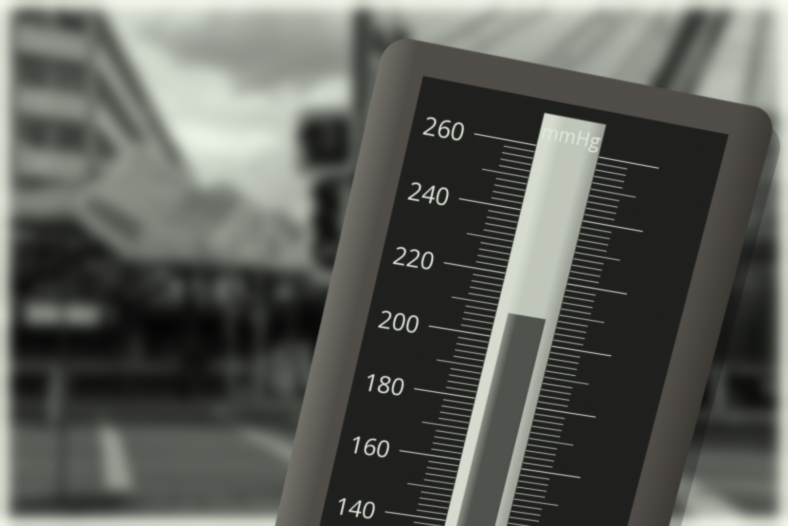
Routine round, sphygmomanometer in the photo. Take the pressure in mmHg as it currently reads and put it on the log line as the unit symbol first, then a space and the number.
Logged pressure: mmHg 208
